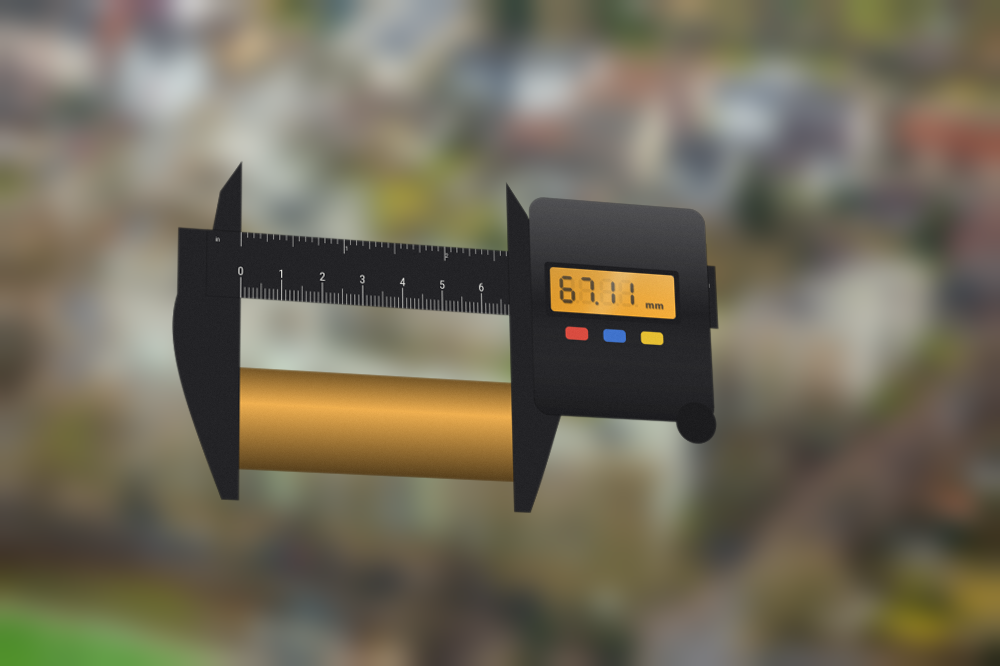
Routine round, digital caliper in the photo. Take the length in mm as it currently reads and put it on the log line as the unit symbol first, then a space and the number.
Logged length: mm 67.11
